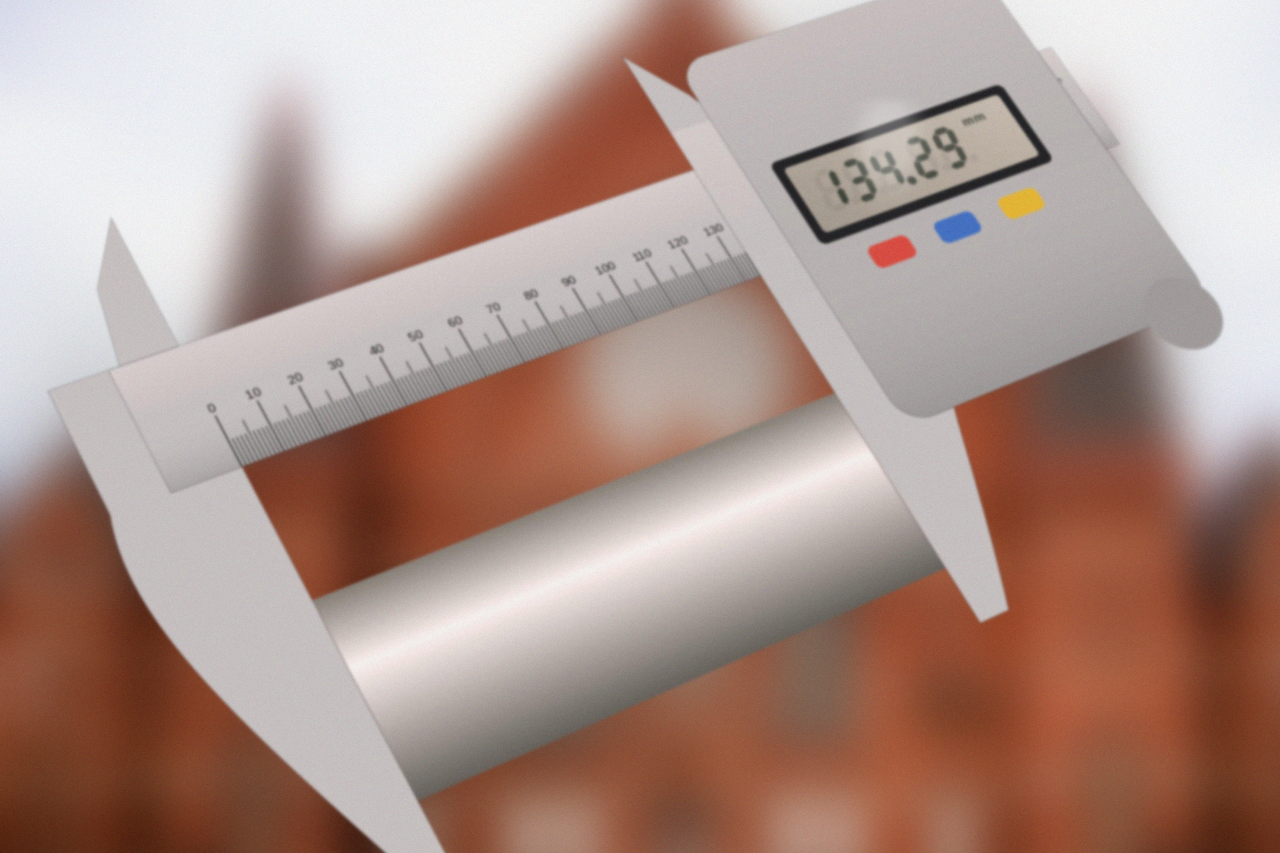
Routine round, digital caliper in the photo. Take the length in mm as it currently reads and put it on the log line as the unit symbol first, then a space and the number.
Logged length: mm 134.29
